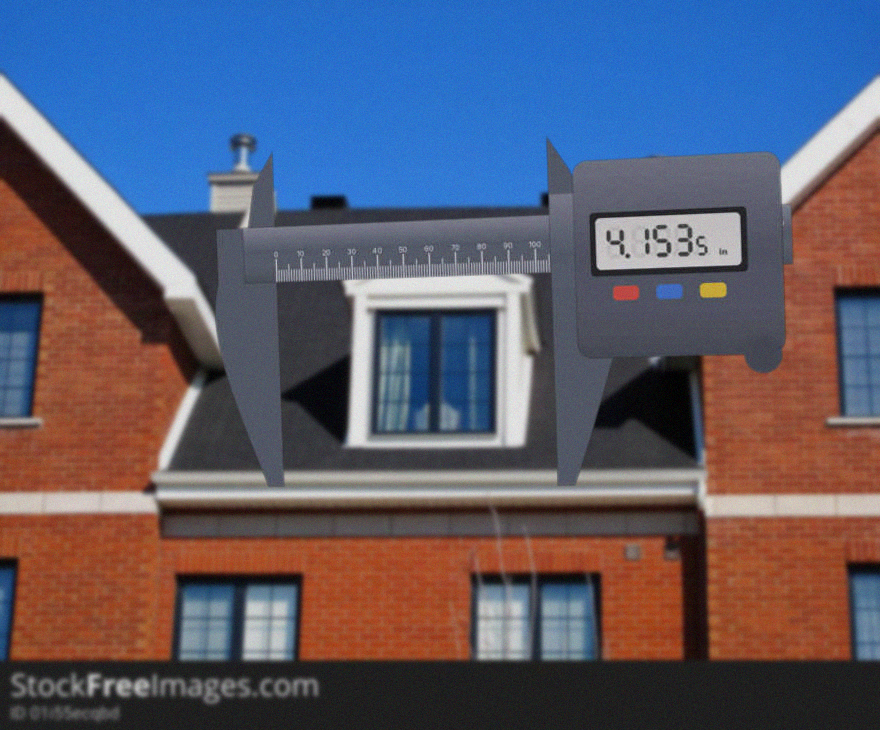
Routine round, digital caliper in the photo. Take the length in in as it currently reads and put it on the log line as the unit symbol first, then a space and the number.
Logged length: in 4.1535
